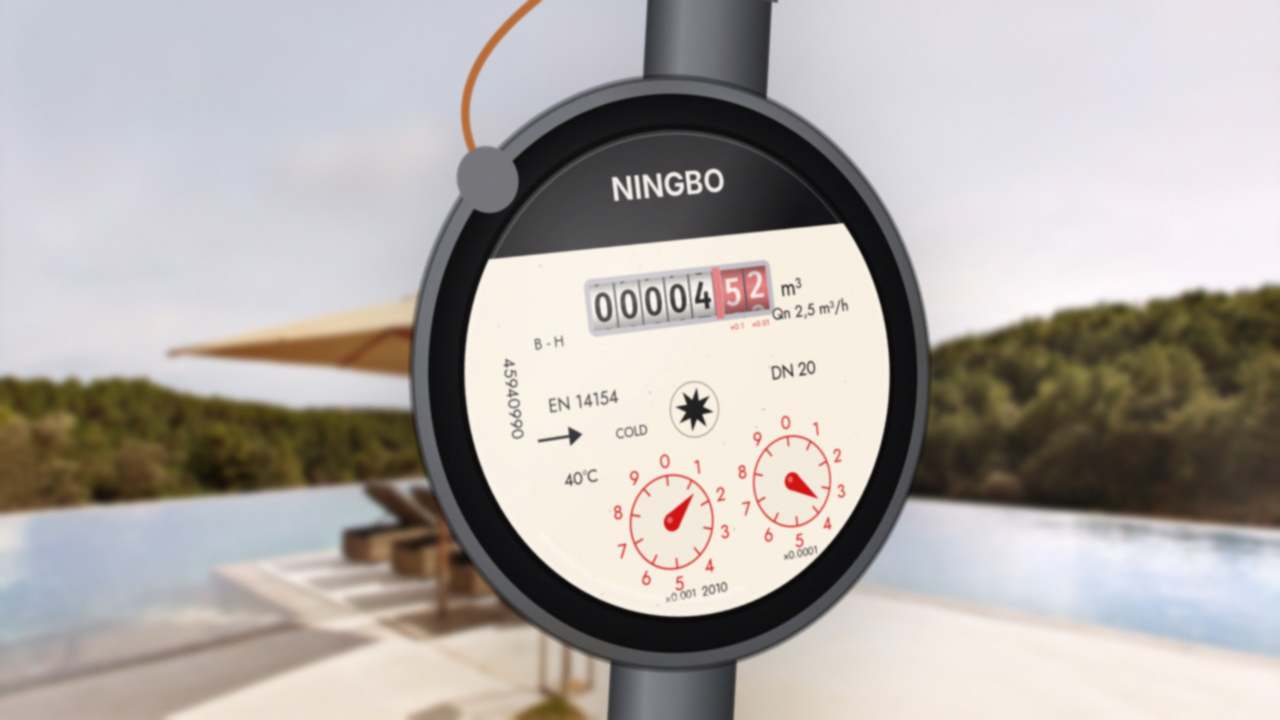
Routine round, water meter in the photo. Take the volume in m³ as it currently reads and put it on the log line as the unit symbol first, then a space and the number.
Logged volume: m³ 4.5213
